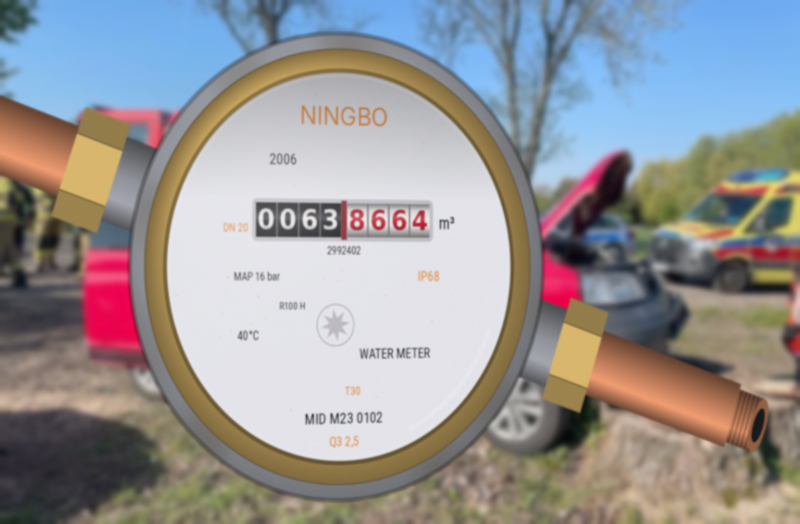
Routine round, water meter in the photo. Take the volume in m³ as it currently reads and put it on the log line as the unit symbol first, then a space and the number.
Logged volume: m³ 63.8664
